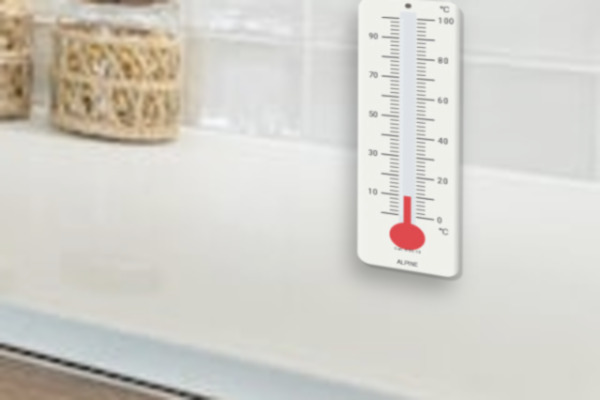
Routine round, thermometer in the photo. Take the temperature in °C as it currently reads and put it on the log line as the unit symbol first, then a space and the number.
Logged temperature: °C 10
